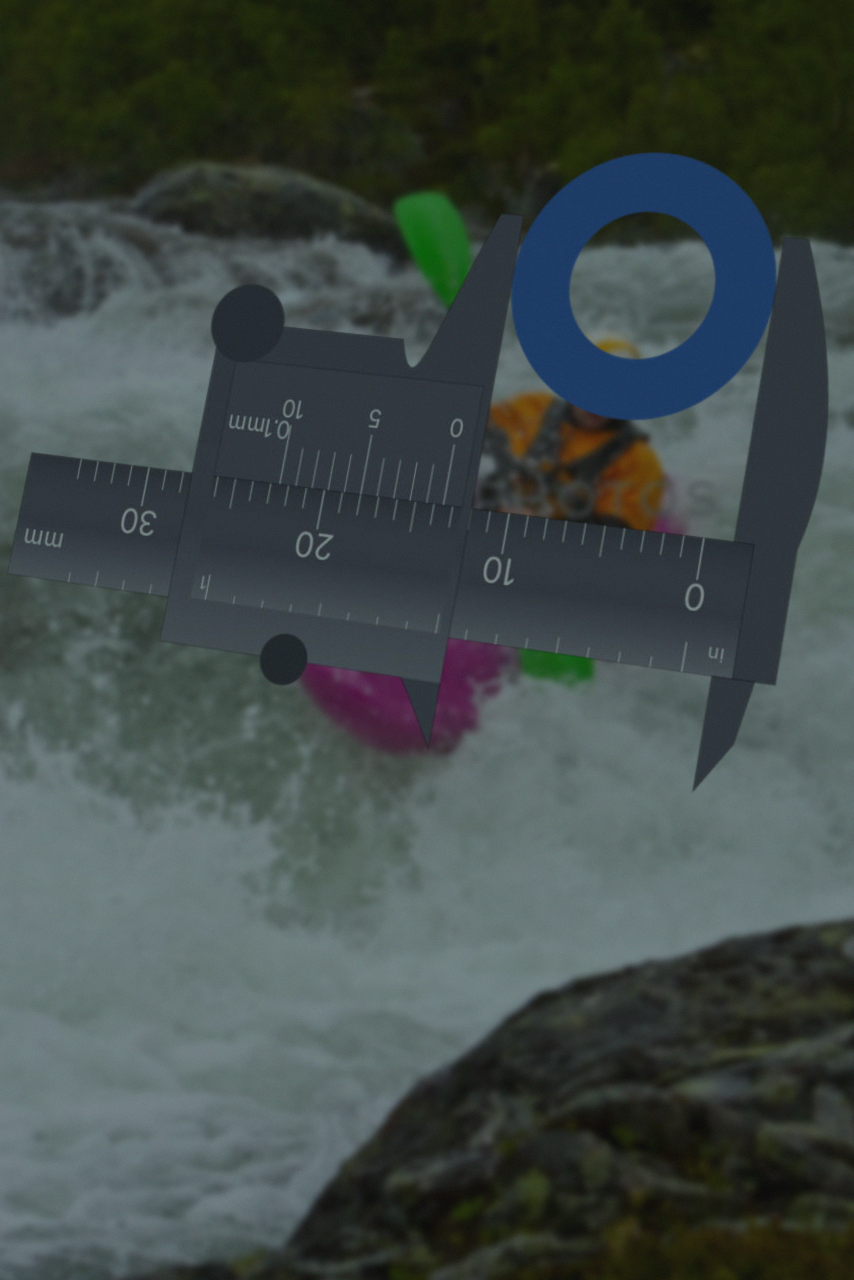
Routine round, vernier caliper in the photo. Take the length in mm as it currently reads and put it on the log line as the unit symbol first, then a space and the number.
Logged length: mm 13.5
